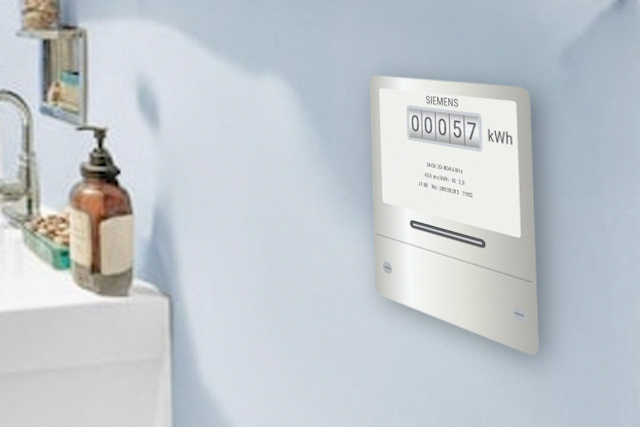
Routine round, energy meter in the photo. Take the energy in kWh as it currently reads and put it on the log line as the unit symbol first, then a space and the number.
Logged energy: kWh 57
